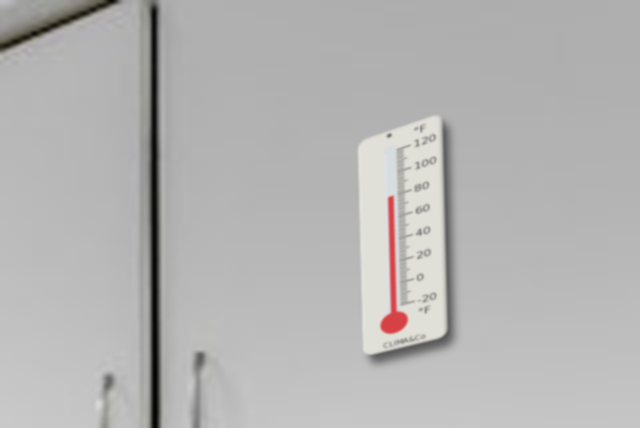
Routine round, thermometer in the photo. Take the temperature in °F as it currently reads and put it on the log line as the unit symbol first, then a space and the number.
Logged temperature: °F 80
